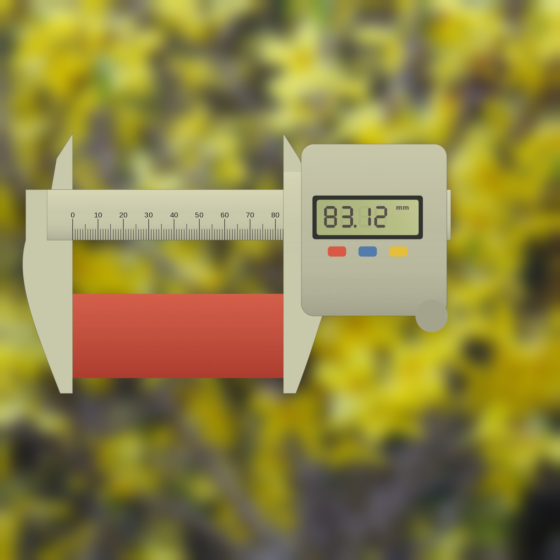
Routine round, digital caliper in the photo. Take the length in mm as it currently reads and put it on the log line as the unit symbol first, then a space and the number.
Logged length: mm 83.12
